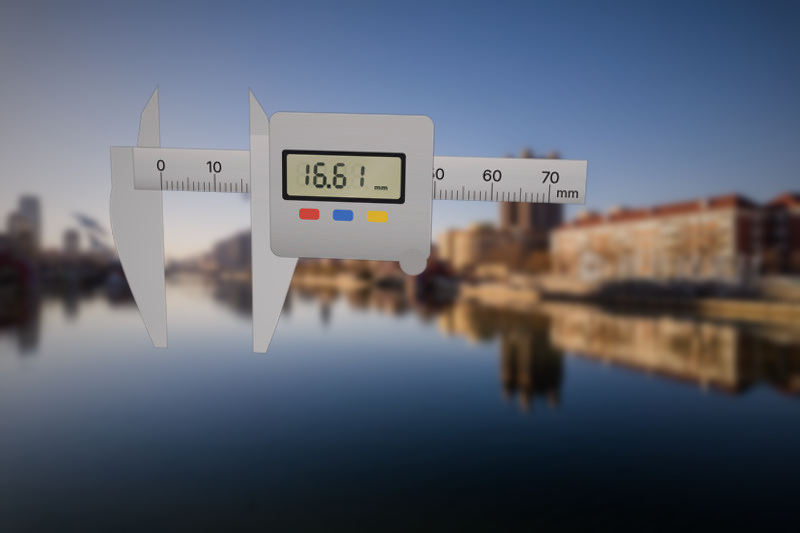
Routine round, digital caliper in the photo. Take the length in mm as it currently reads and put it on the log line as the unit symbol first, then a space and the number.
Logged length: mm 16.61
